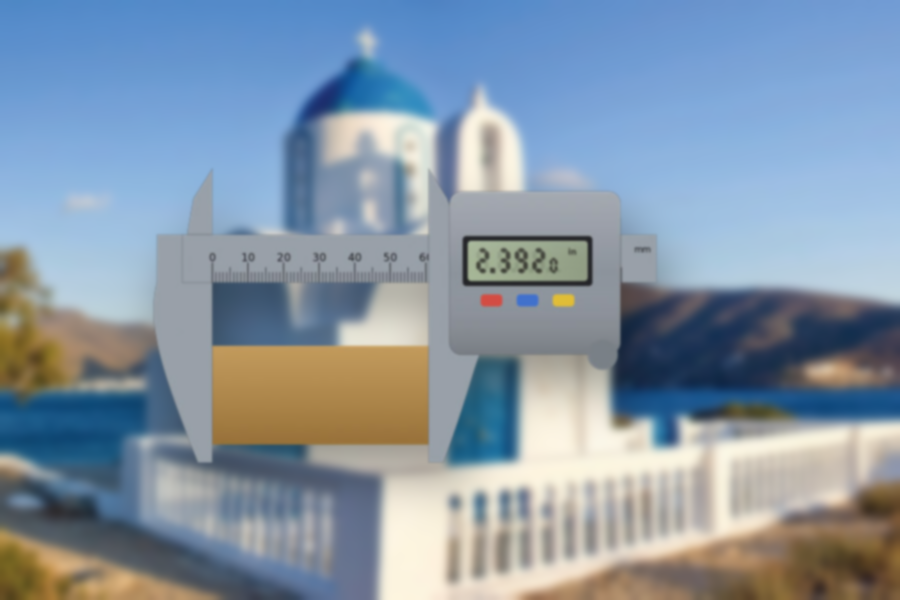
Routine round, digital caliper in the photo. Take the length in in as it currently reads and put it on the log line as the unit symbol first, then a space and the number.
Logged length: in 2.3920
